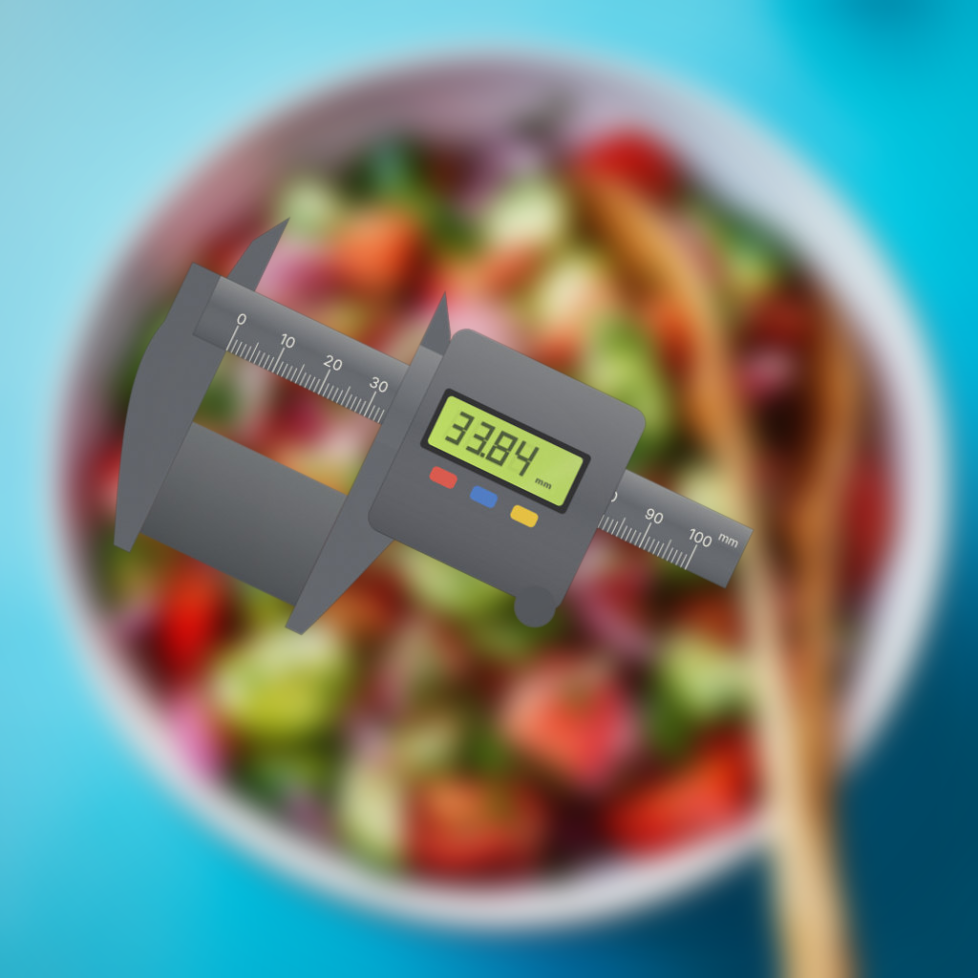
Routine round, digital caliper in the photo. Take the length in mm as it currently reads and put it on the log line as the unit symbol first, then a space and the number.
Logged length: mm 33.84
